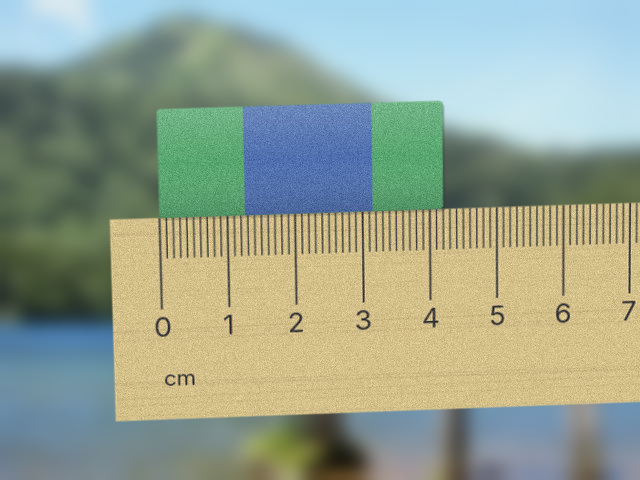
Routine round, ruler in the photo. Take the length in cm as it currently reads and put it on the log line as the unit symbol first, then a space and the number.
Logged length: cm 4.2
